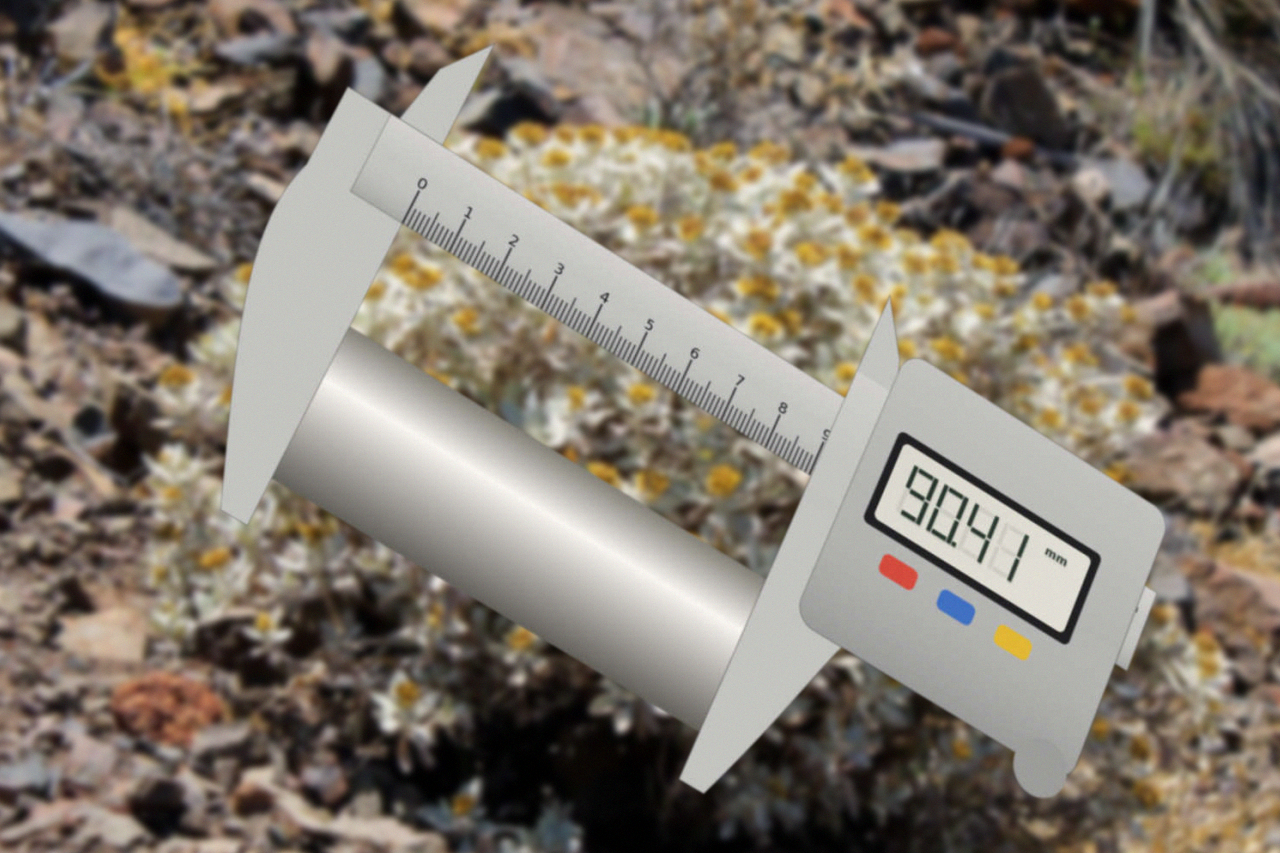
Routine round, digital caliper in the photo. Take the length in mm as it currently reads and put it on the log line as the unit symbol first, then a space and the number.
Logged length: mm 90.41
